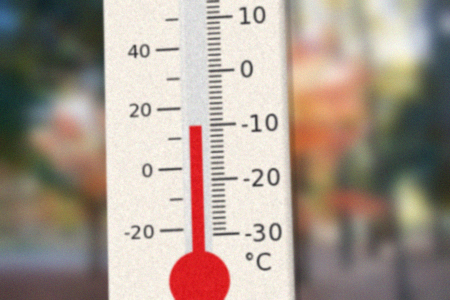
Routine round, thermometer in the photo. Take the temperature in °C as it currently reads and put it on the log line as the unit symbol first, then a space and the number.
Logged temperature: °C -10
